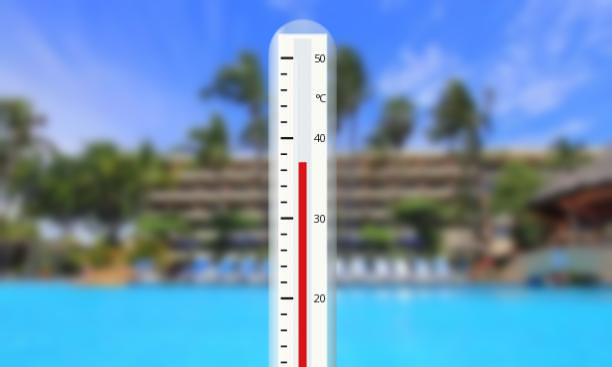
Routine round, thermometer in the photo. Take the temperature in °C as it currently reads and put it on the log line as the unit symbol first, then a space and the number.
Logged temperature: °C 37
